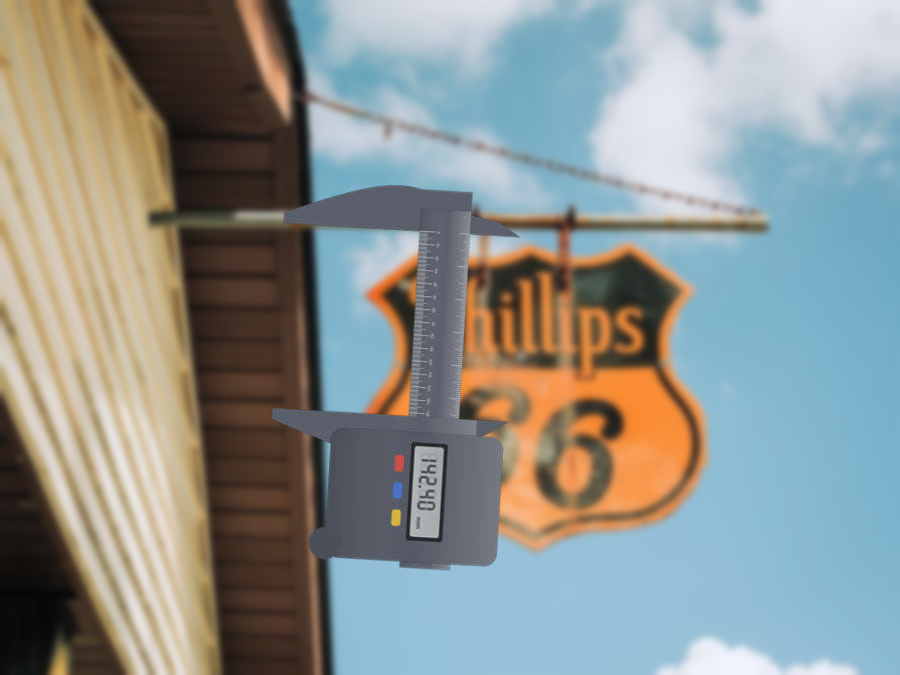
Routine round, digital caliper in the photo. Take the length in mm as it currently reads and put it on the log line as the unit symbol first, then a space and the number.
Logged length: mm 142.40
